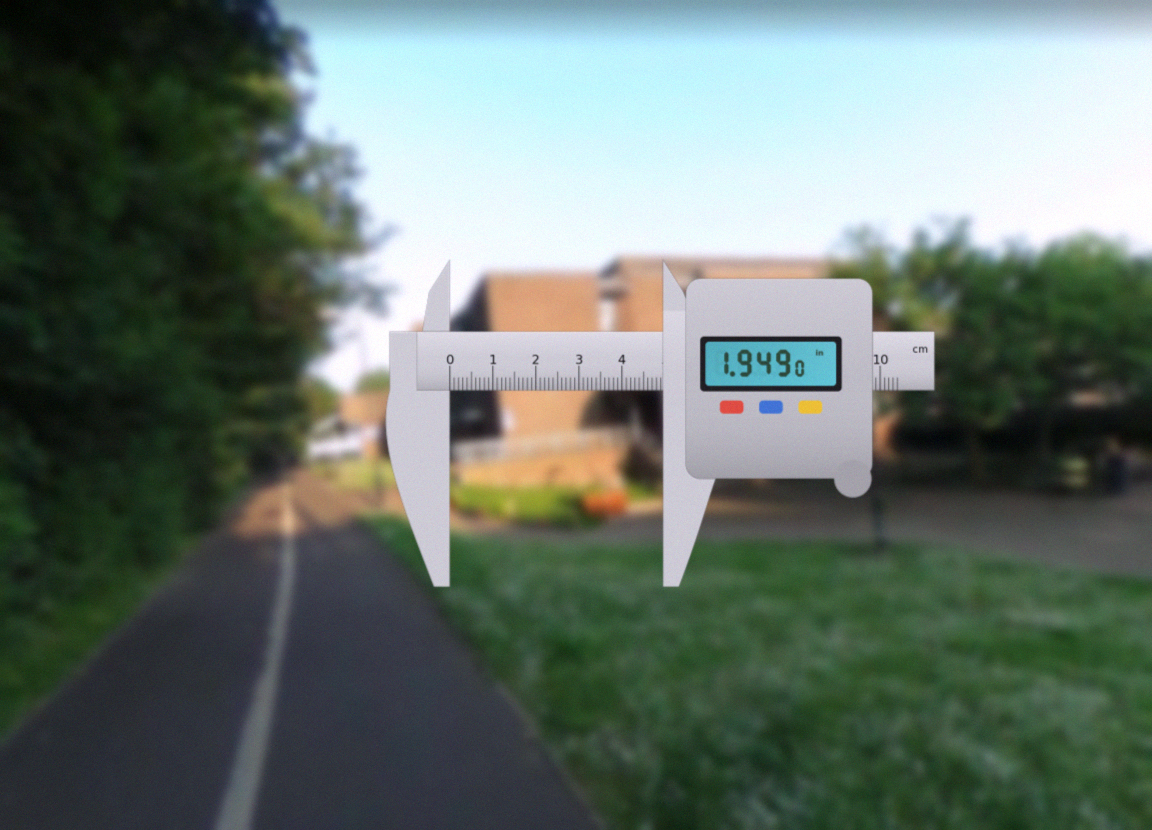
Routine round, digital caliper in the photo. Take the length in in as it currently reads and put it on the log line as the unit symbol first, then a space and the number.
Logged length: in 1.9490
